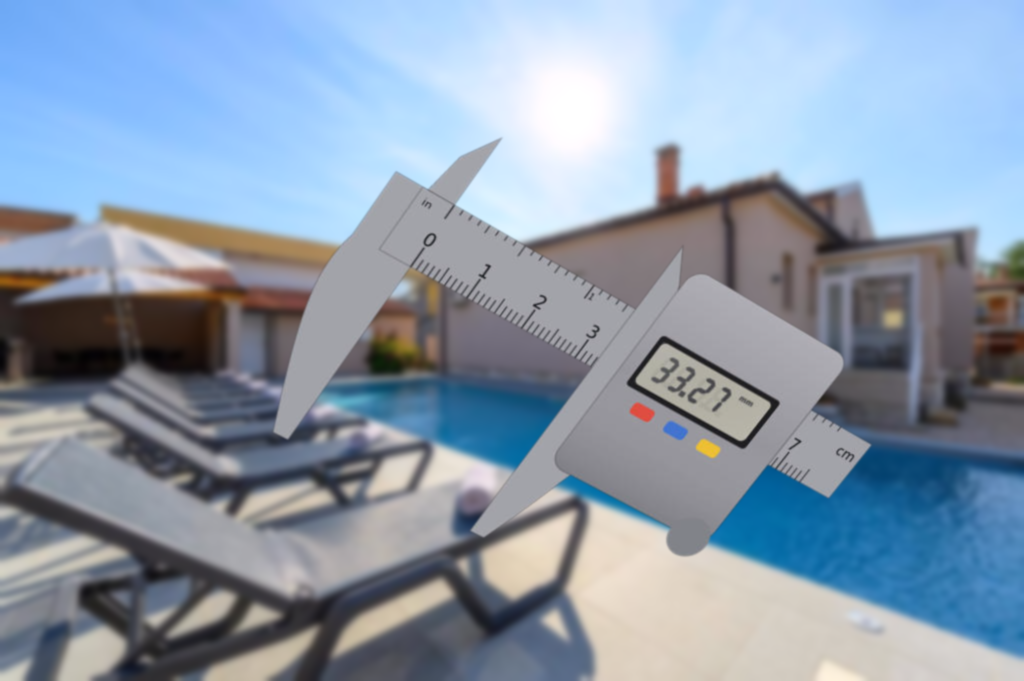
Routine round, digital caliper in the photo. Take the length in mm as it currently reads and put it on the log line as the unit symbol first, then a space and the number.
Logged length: mm 33.27
